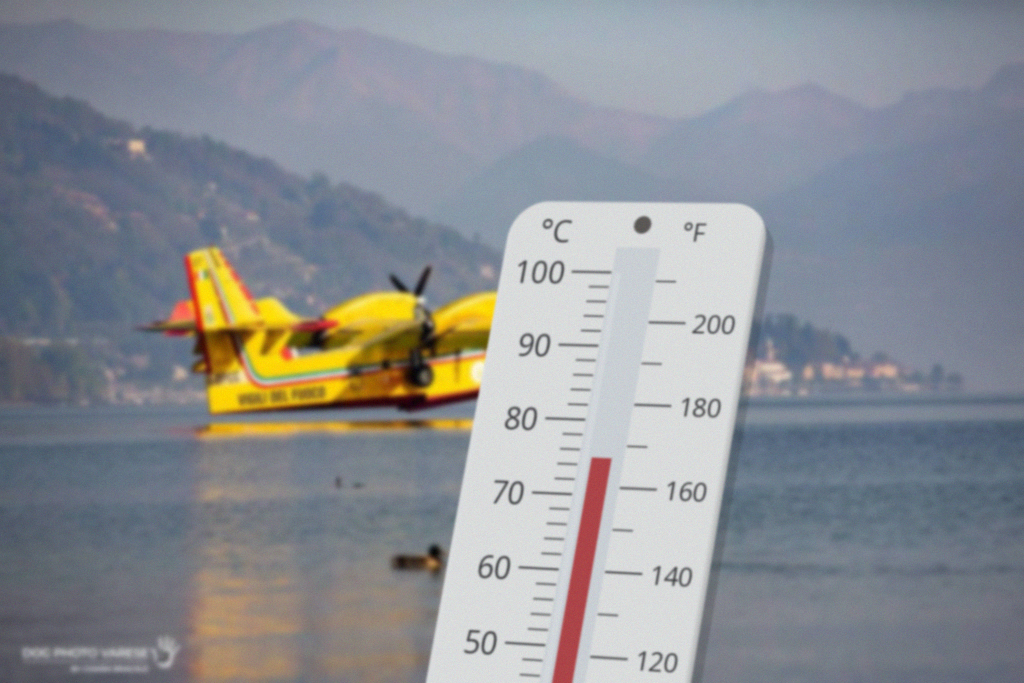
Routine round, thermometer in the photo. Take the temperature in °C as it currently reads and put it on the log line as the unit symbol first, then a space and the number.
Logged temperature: °C 75
